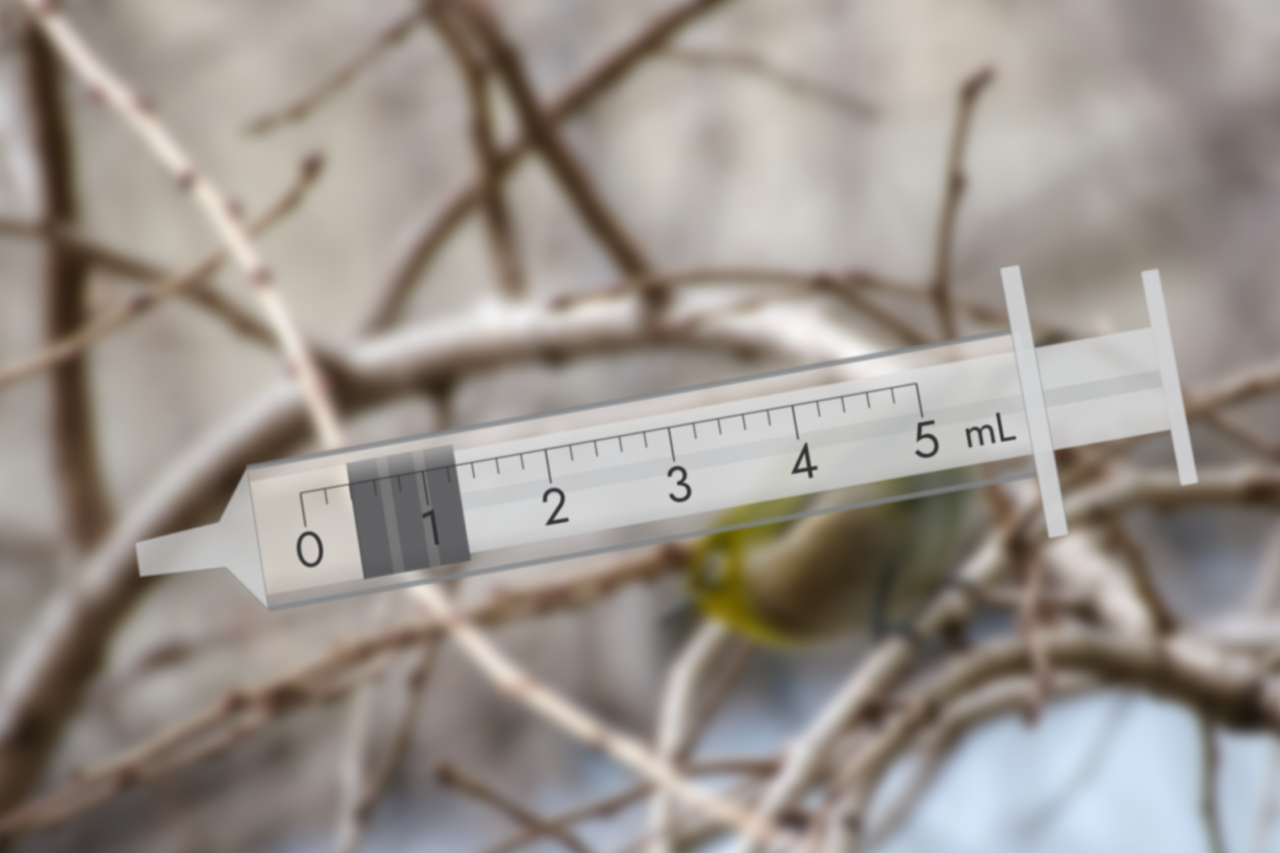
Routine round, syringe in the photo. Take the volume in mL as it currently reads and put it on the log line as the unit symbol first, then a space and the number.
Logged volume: mL 0.4
